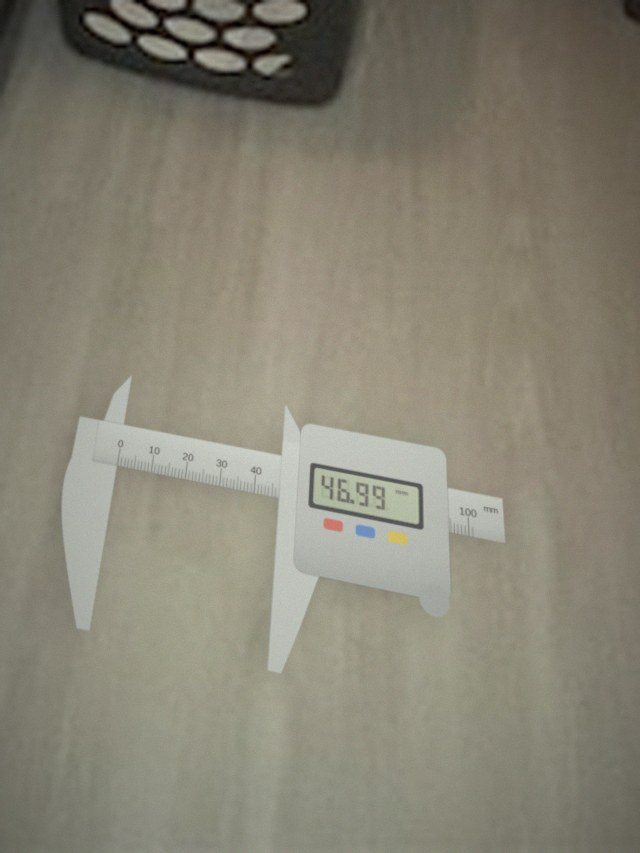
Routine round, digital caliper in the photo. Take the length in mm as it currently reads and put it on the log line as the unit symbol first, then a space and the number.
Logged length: mm 46.99
